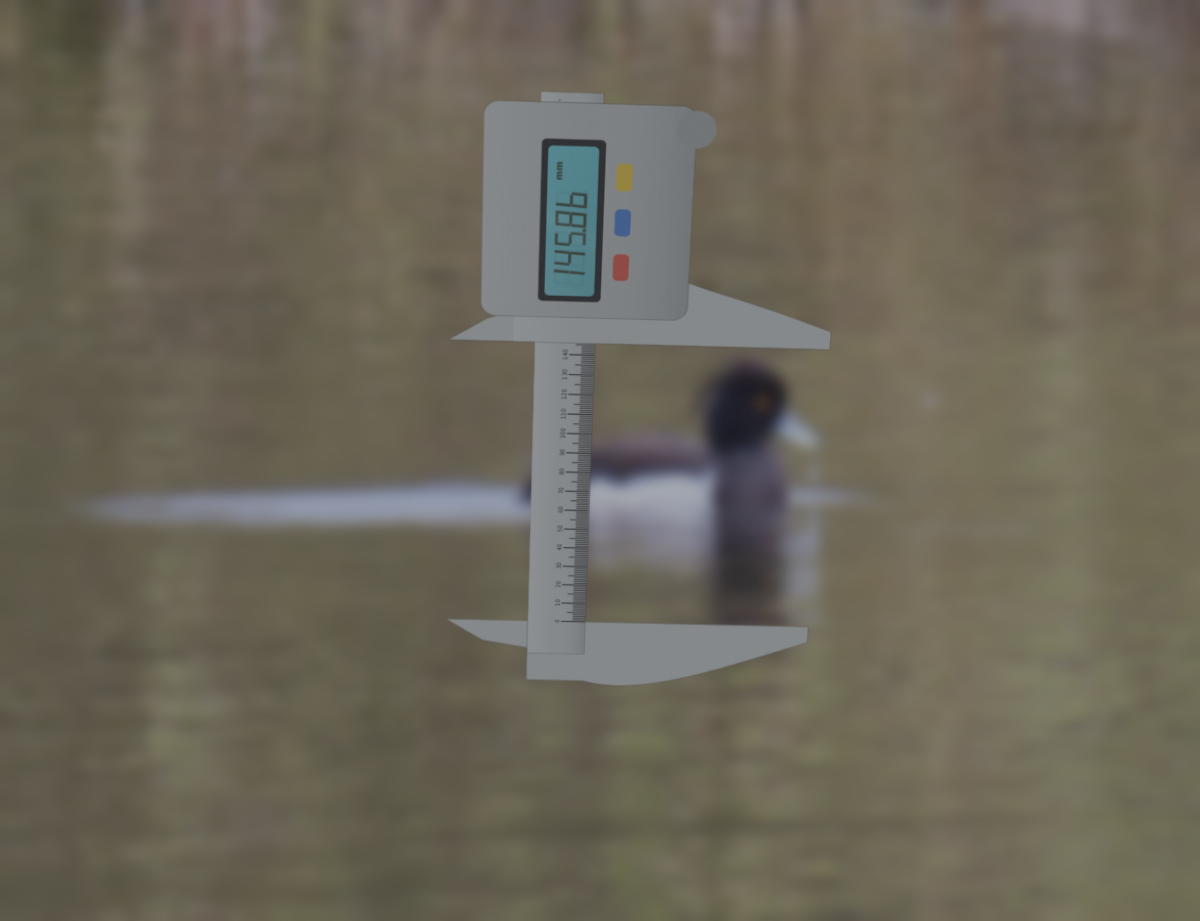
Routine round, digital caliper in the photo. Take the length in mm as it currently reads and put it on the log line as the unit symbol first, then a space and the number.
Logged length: mm 145.86
